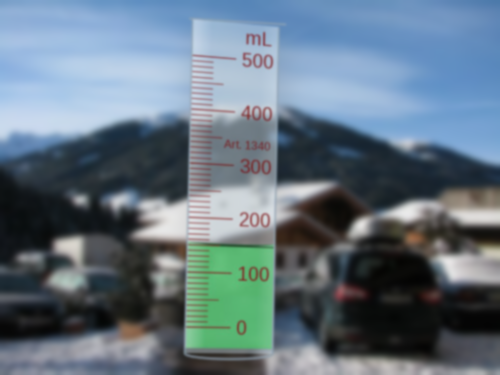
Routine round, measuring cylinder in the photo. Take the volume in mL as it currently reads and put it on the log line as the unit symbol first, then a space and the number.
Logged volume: mL 150
